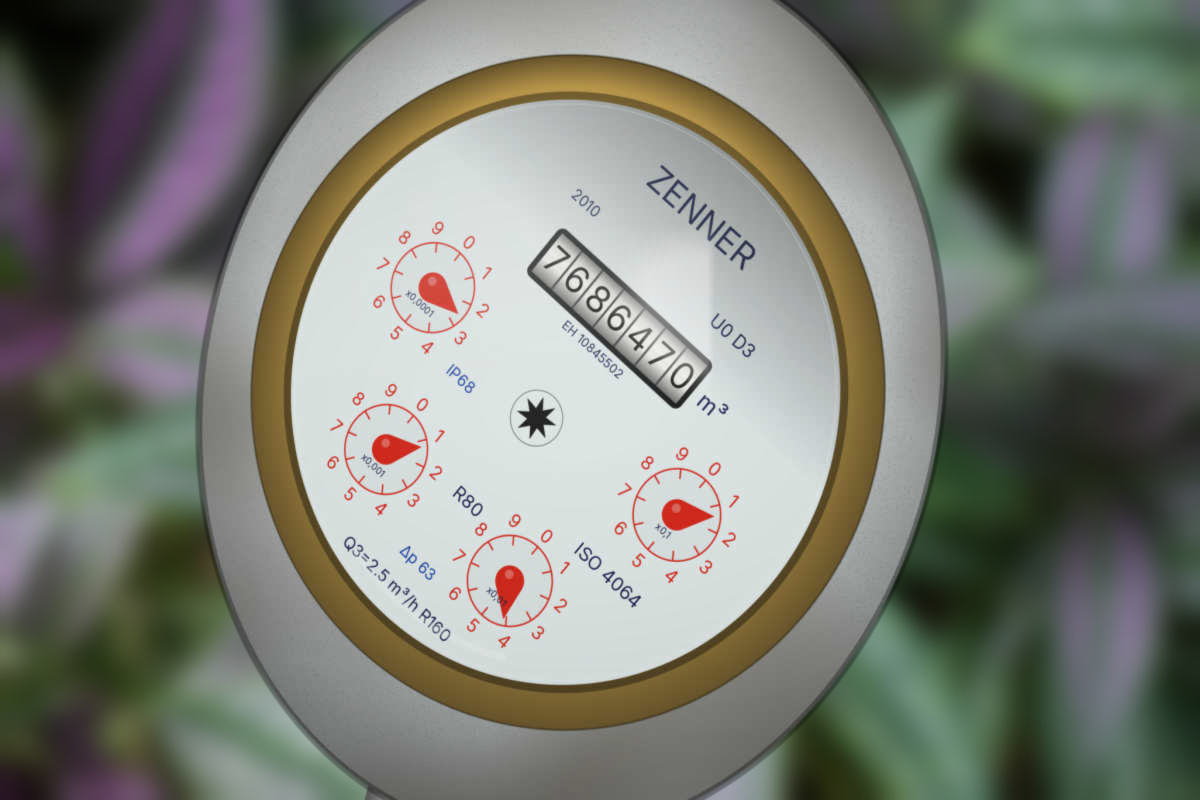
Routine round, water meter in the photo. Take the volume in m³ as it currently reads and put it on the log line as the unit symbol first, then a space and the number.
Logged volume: m³ 7686470.1412
